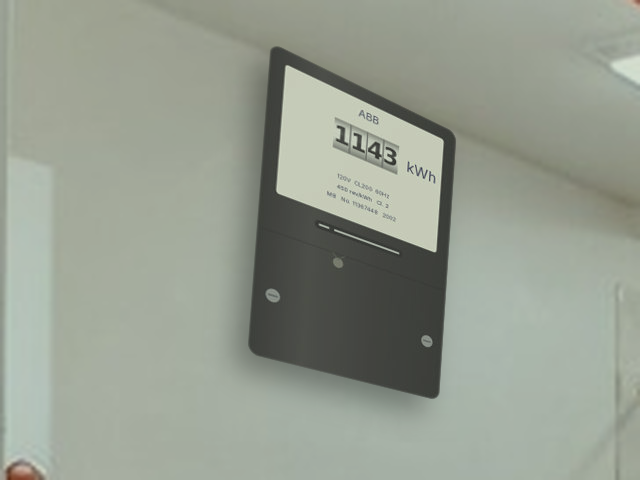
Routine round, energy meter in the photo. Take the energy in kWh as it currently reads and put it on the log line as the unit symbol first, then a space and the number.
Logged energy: kWh 1143
